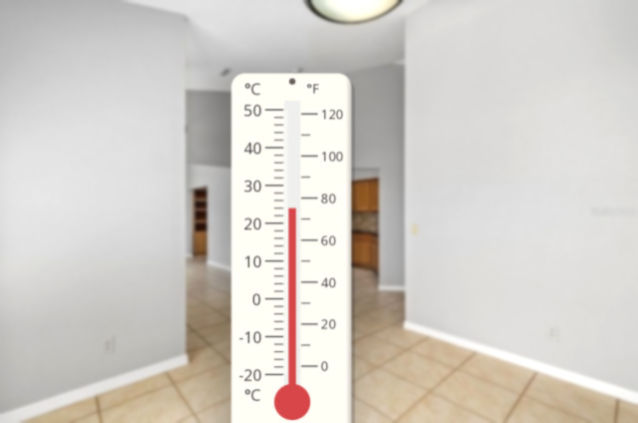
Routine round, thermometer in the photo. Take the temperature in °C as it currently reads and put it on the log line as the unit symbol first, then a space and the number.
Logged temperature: °C 24
